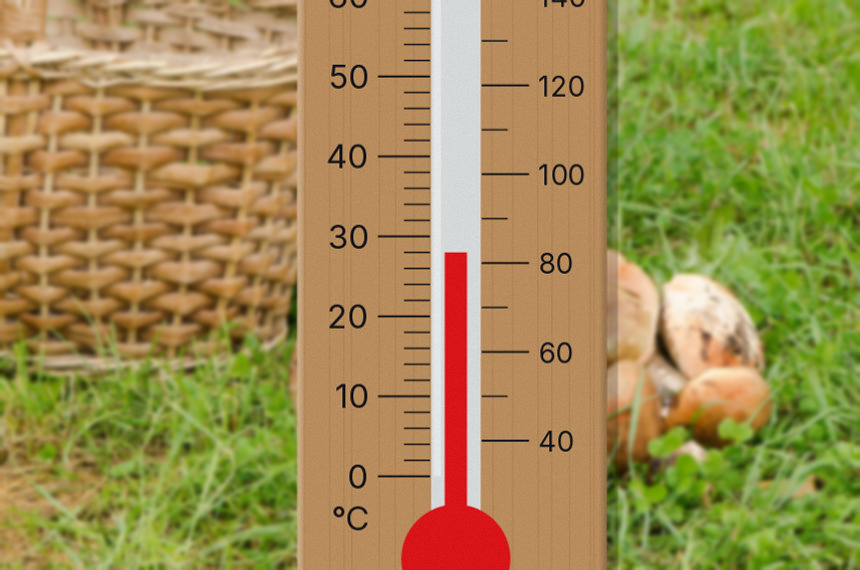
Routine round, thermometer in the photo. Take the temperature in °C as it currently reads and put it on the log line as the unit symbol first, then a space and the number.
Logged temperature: °C 28
